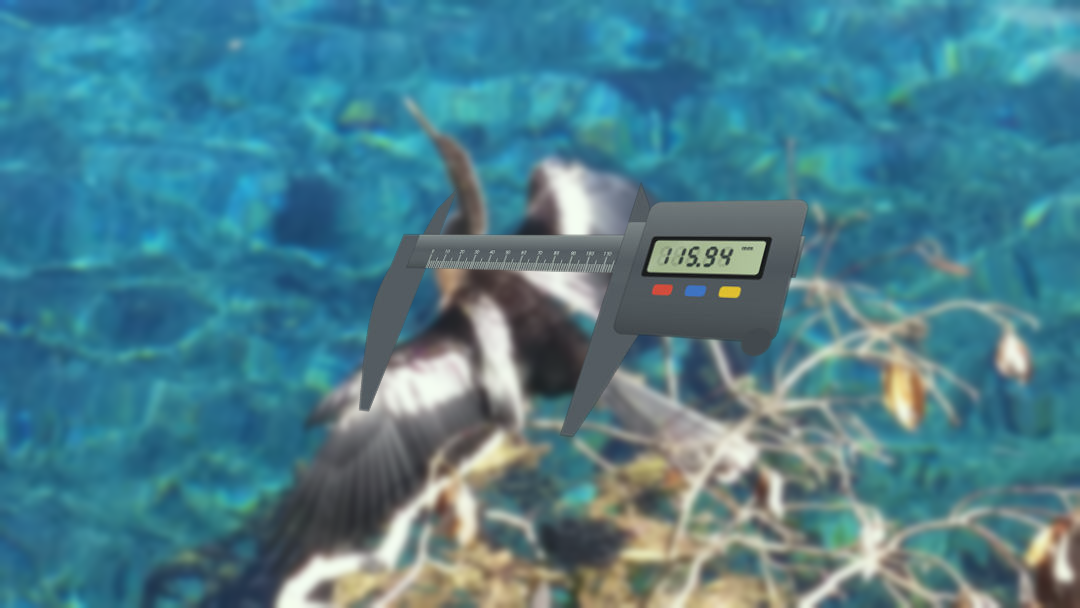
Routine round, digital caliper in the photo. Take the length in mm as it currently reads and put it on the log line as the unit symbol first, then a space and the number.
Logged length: mm 115.94
